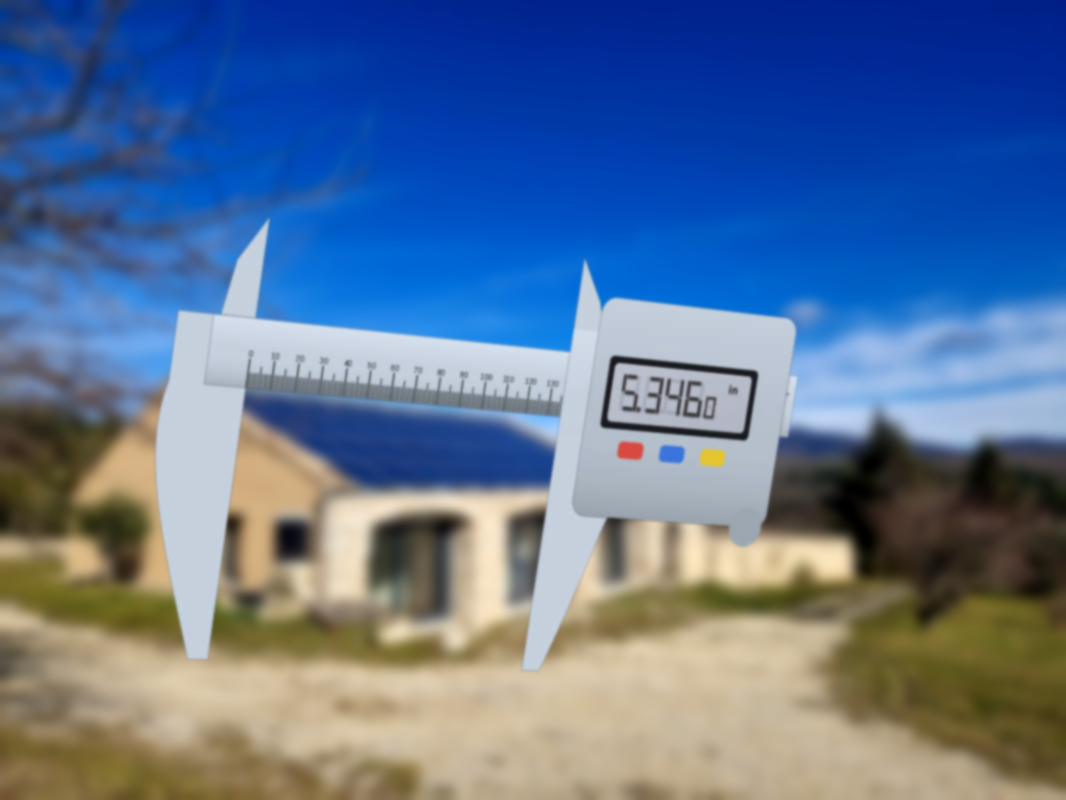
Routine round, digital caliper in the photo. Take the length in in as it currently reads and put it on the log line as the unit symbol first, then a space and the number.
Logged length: in 5.3460
